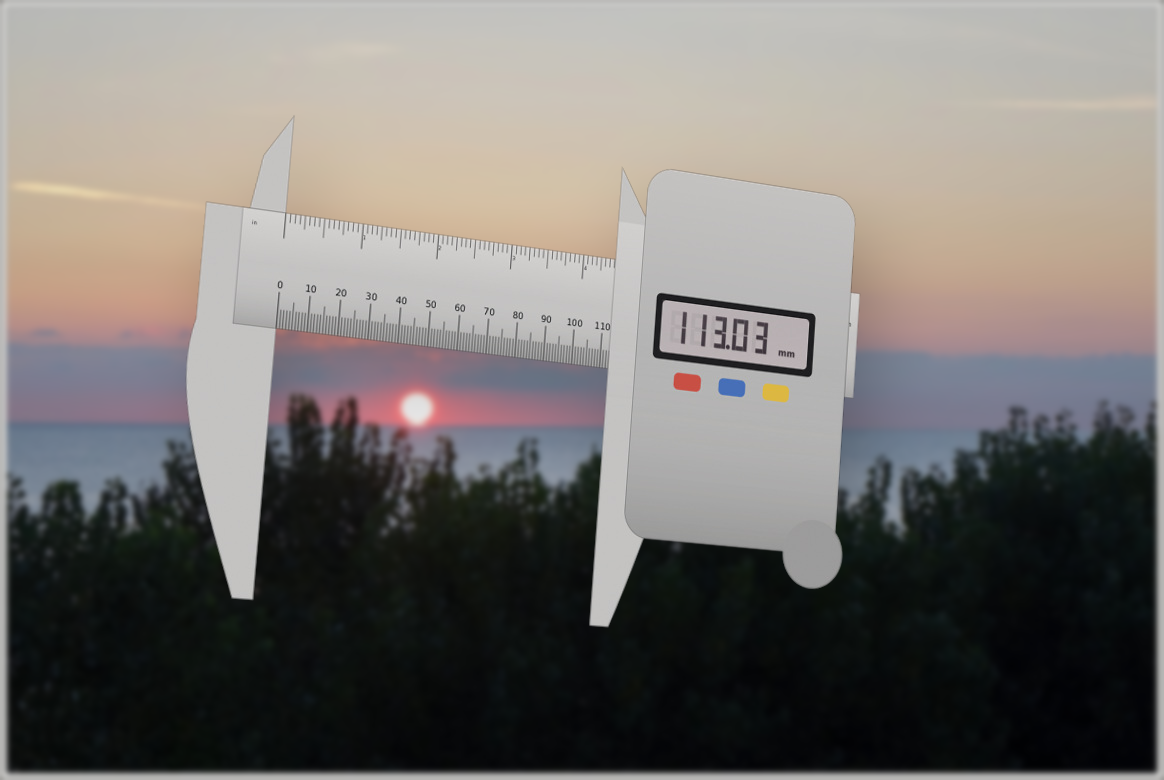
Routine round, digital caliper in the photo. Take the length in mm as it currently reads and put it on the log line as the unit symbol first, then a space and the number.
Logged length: mm 113.03
